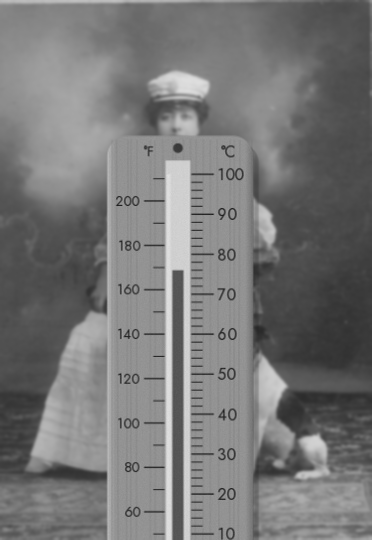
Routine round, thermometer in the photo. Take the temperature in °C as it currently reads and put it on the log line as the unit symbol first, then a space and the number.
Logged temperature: °C 76
